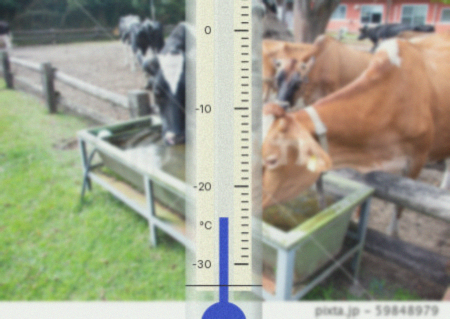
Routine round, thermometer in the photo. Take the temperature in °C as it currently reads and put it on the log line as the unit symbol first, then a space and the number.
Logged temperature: °C -24
